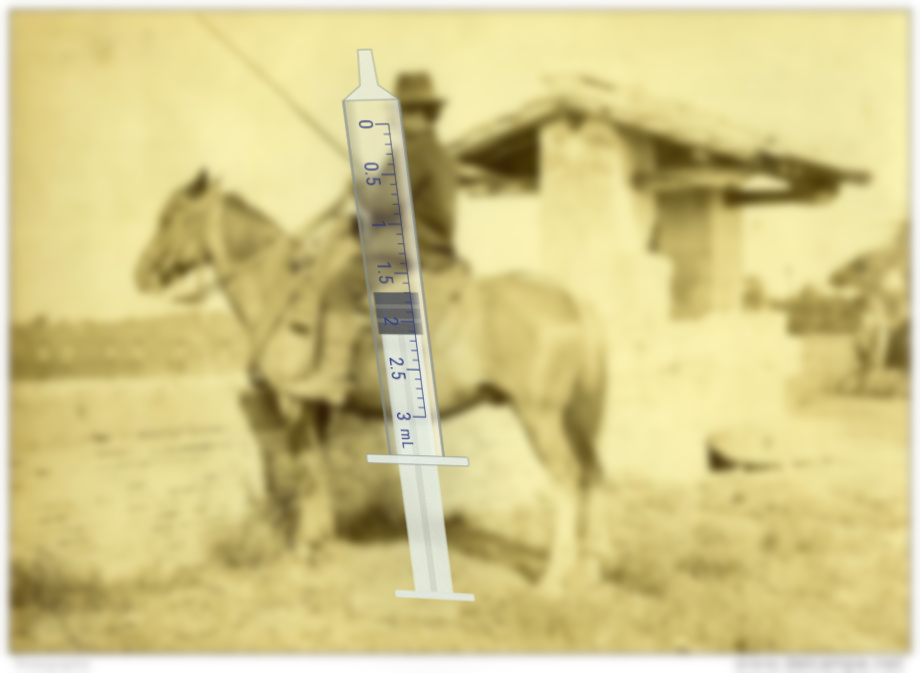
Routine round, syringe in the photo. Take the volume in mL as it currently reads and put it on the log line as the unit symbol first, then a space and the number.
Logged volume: mL 1.7
